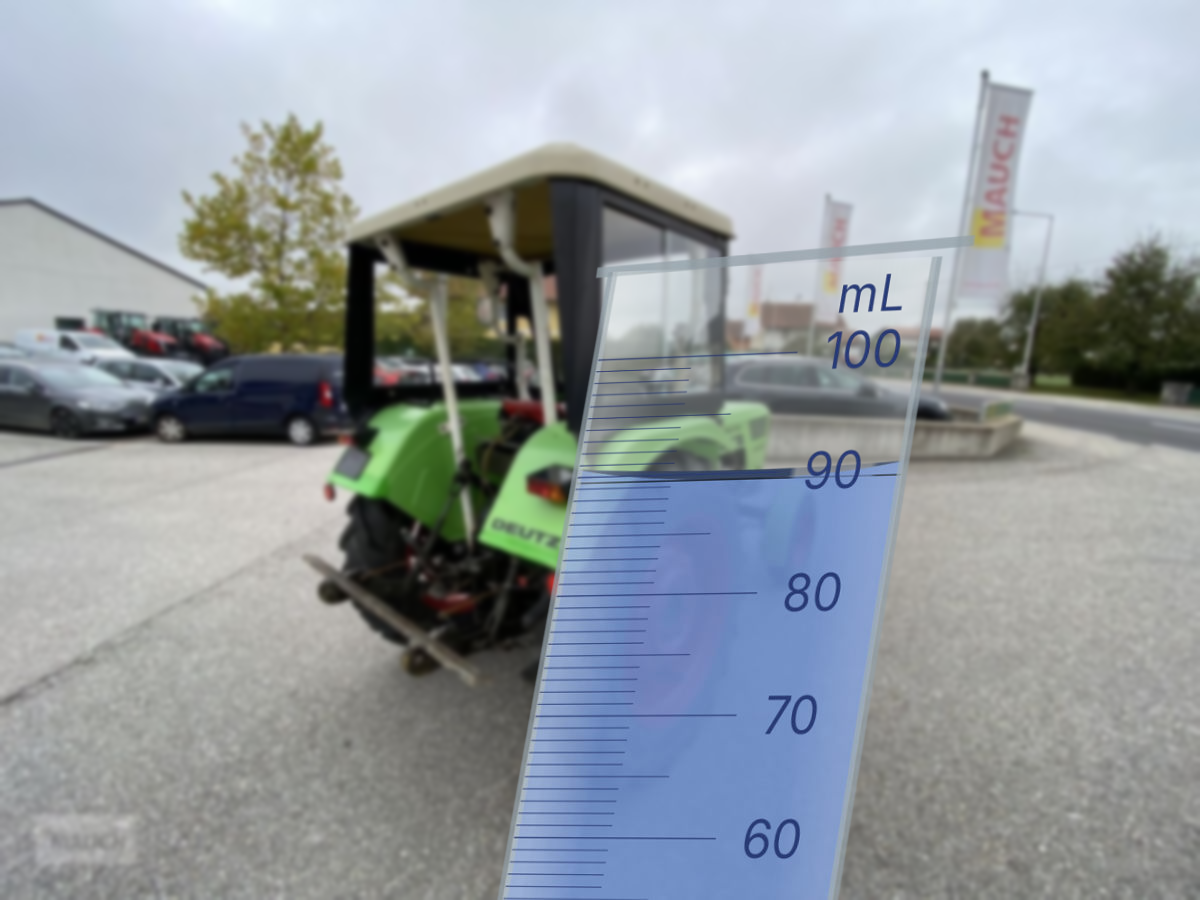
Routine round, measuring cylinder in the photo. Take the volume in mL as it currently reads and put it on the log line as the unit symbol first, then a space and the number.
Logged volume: mL 89.5
